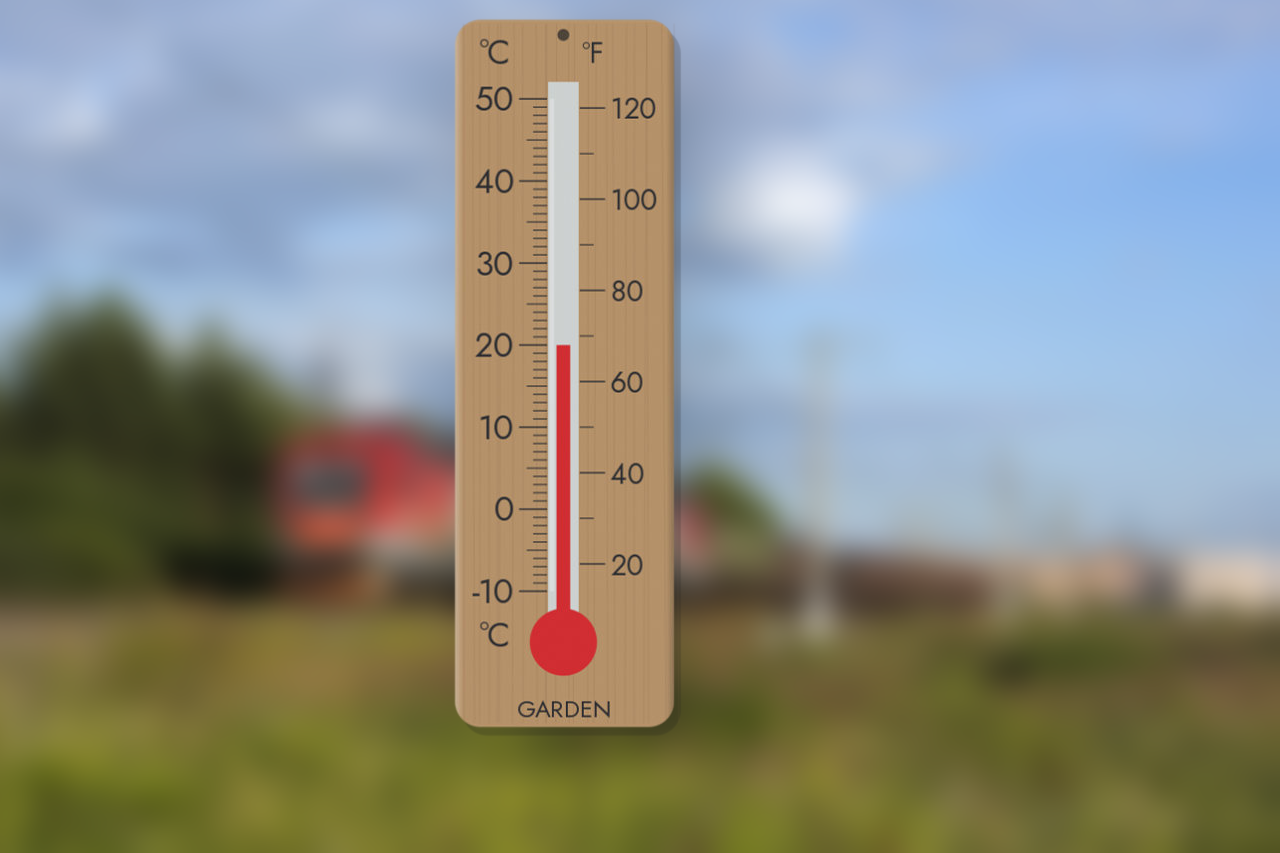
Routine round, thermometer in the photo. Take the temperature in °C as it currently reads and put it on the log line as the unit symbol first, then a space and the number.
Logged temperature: °C 20
